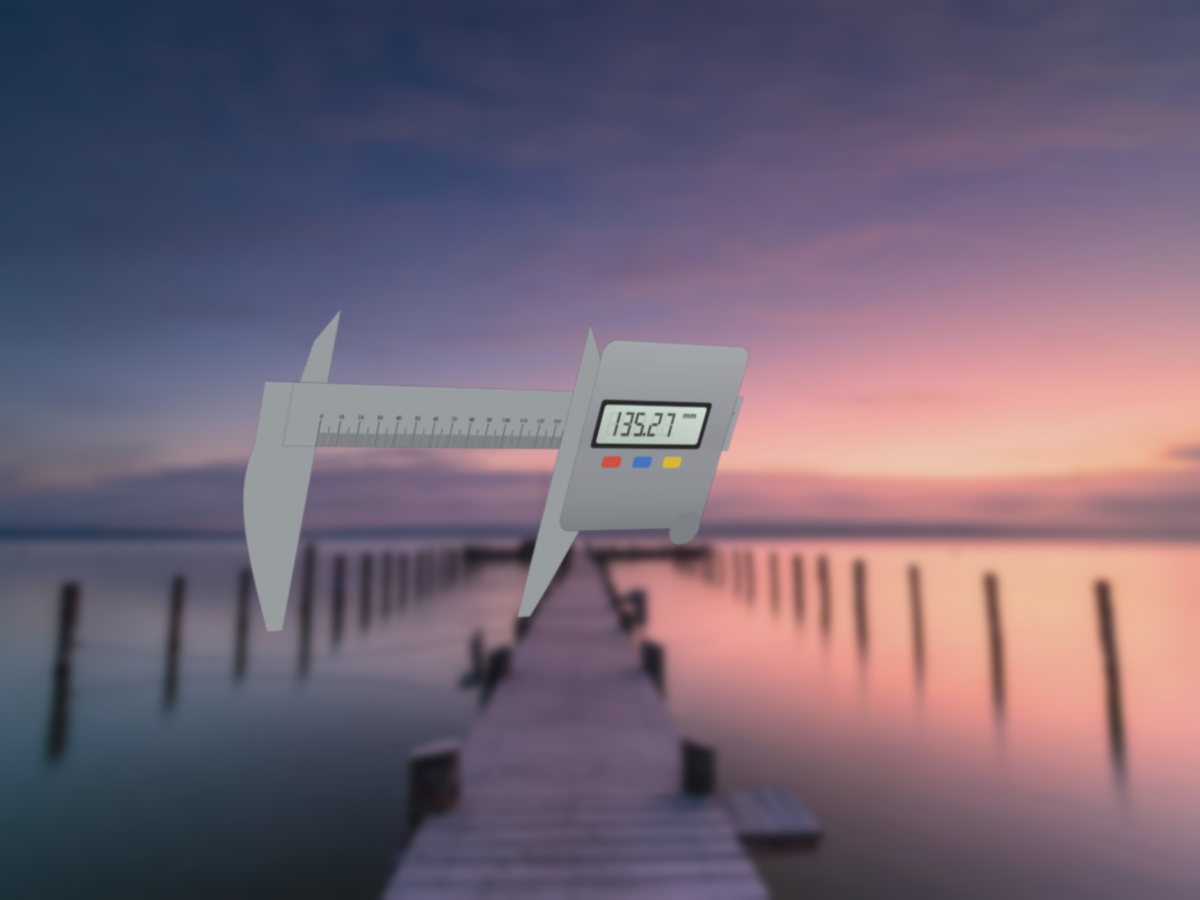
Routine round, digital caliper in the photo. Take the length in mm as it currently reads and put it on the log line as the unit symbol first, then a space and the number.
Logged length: mm 135.27
